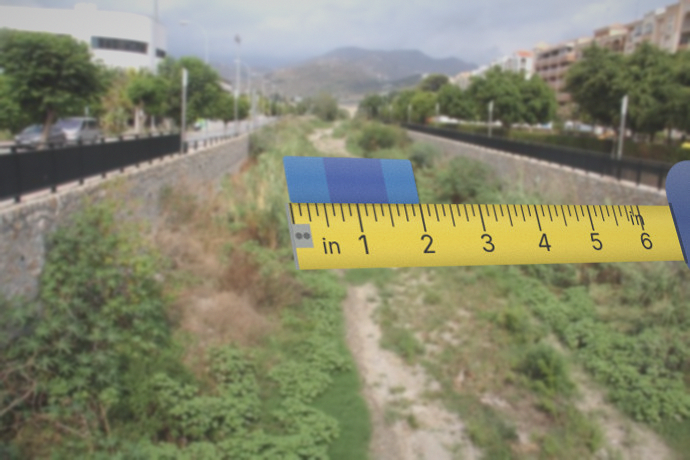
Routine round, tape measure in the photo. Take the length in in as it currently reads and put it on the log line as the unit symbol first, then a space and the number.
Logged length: in 2
